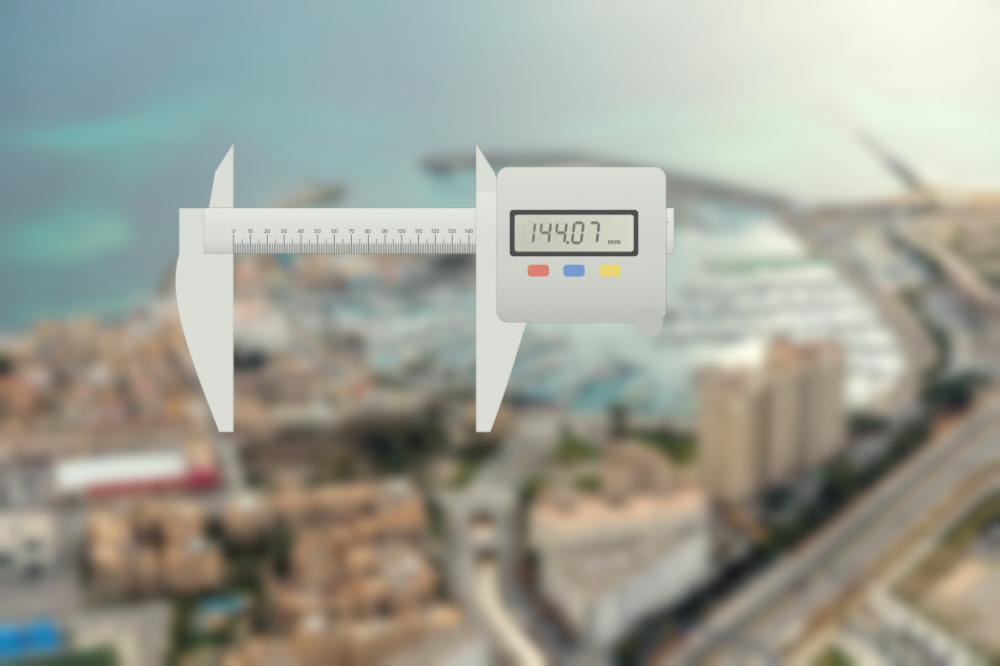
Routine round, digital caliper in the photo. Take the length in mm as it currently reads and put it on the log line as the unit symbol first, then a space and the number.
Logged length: mm 144.07
